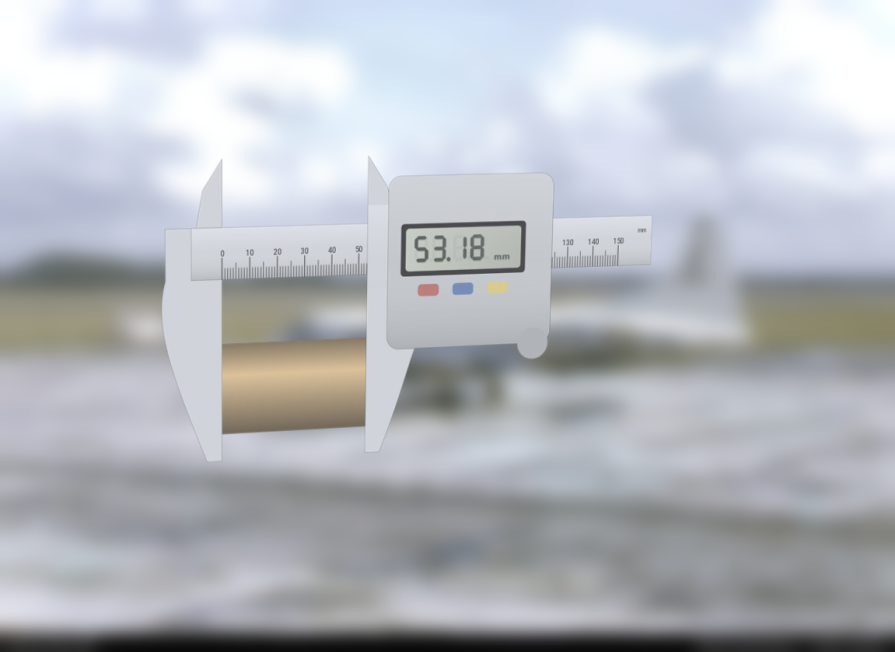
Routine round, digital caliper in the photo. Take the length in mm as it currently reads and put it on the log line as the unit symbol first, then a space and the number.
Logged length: mm 53.18
